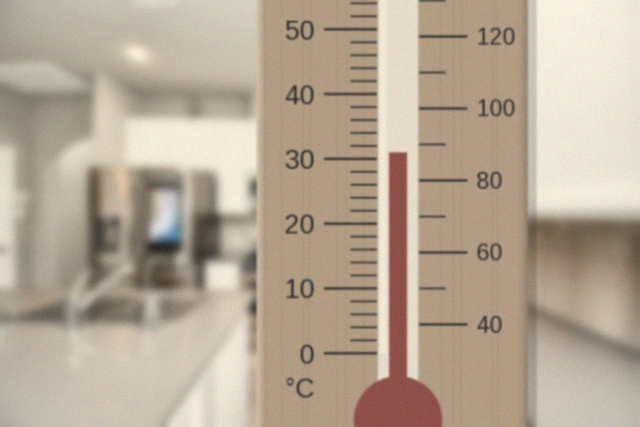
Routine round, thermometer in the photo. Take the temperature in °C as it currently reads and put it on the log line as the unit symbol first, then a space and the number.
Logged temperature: °C 31
